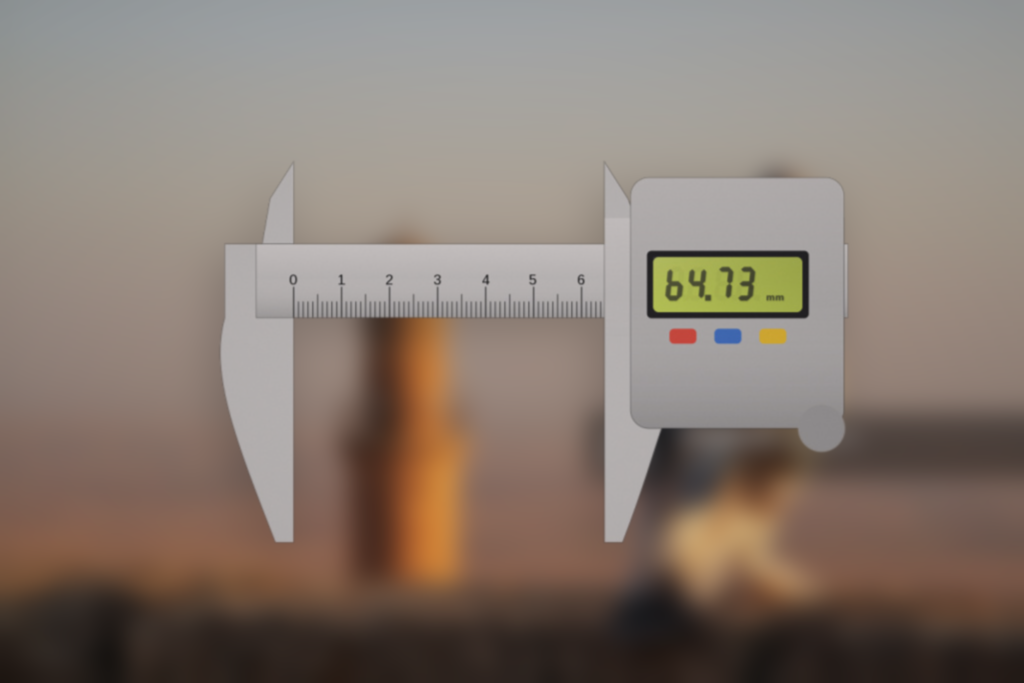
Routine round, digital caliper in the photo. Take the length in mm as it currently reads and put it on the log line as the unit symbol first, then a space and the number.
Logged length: mm 64.73
